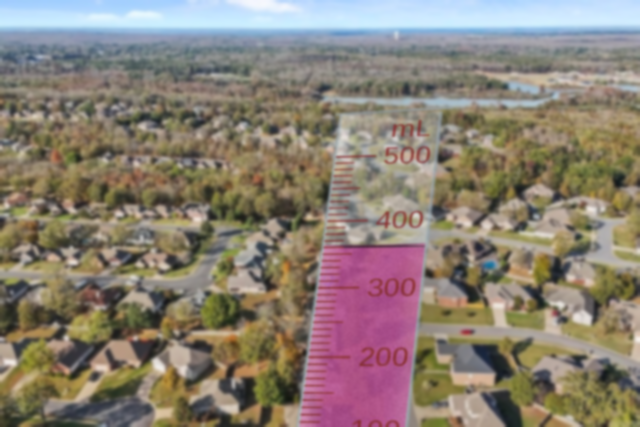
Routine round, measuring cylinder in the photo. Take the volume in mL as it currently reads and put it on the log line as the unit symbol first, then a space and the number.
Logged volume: mL 360
